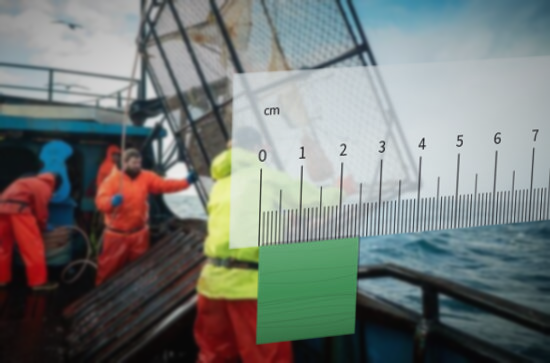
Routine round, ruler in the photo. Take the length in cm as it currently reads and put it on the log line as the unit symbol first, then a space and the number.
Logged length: cm 2.5
